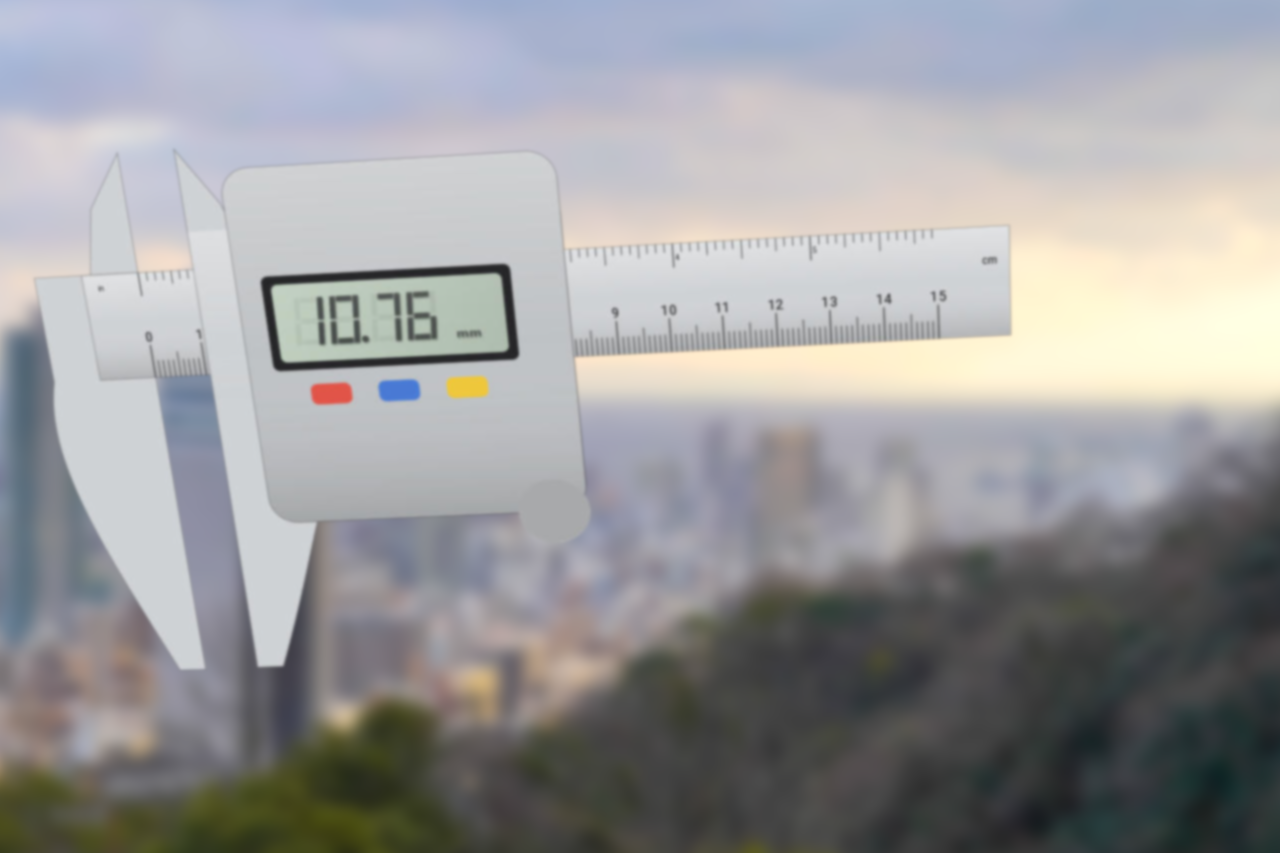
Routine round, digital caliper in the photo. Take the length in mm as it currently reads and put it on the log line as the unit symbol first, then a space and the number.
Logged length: mm 10.76
